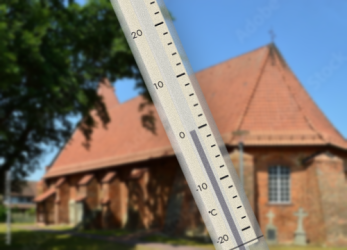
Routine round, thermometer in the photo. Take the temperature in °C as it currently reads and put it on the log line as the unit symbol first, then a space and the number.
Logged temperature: °C 0
